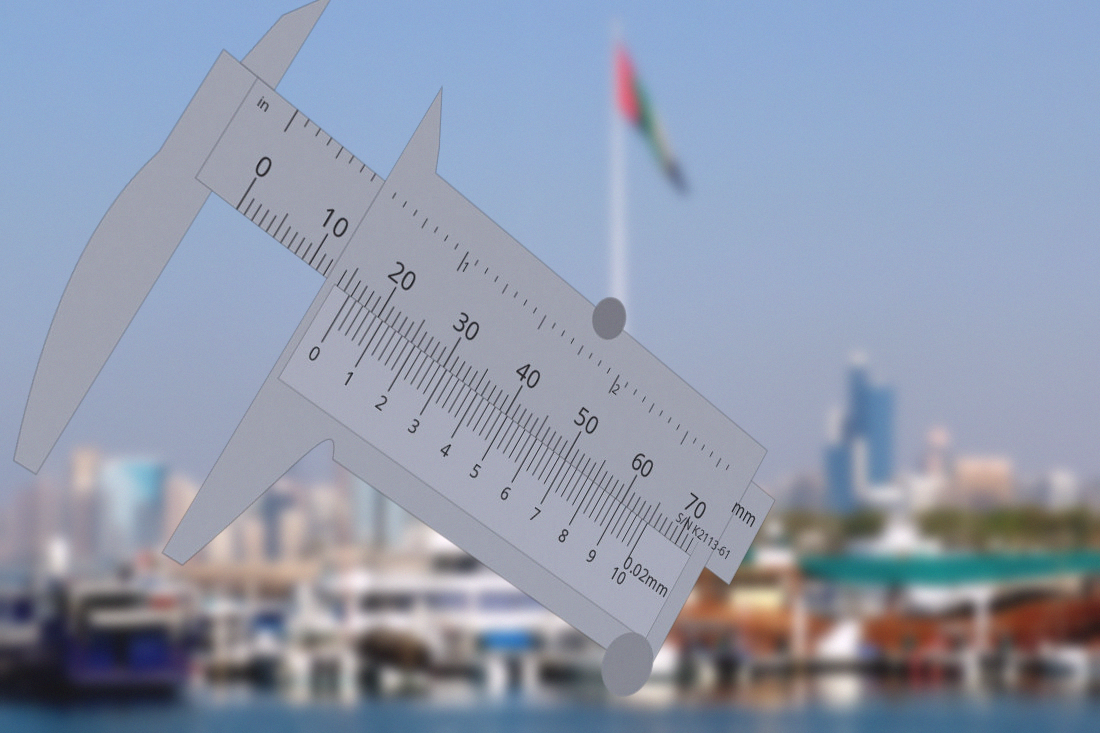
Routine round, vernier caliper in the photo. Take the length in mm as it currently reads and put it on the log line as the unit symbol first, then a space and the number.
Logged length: mm 15.8
